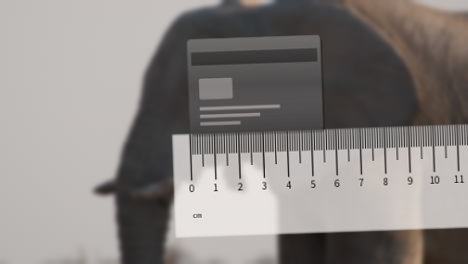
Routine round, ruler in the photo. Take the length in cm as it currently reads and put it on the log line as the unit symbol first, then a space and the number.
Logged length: cm 5.5
